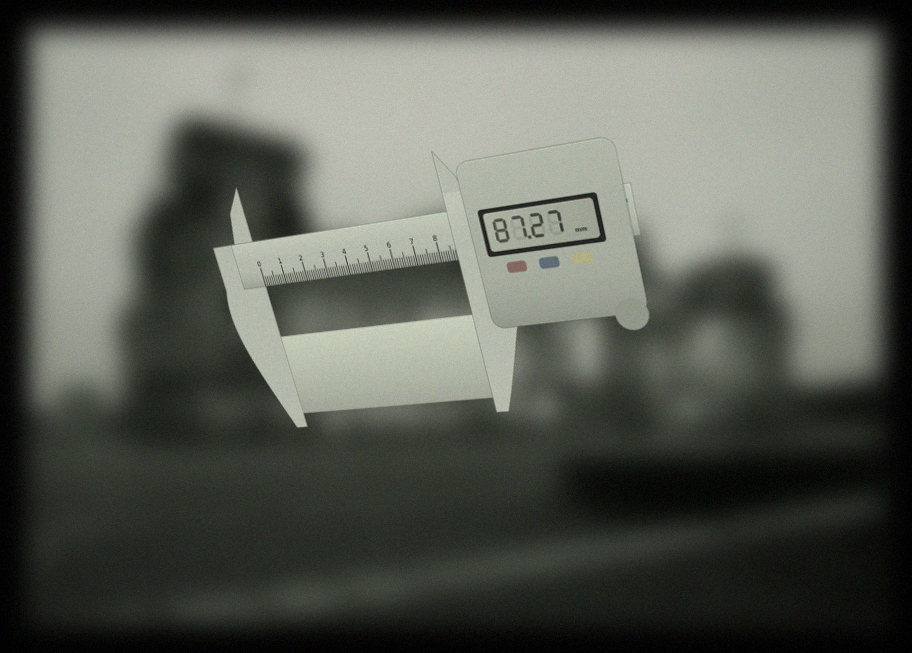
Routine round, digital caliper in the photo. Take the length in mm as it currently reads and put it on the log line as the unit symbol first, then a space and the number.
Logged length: mm 87.27
